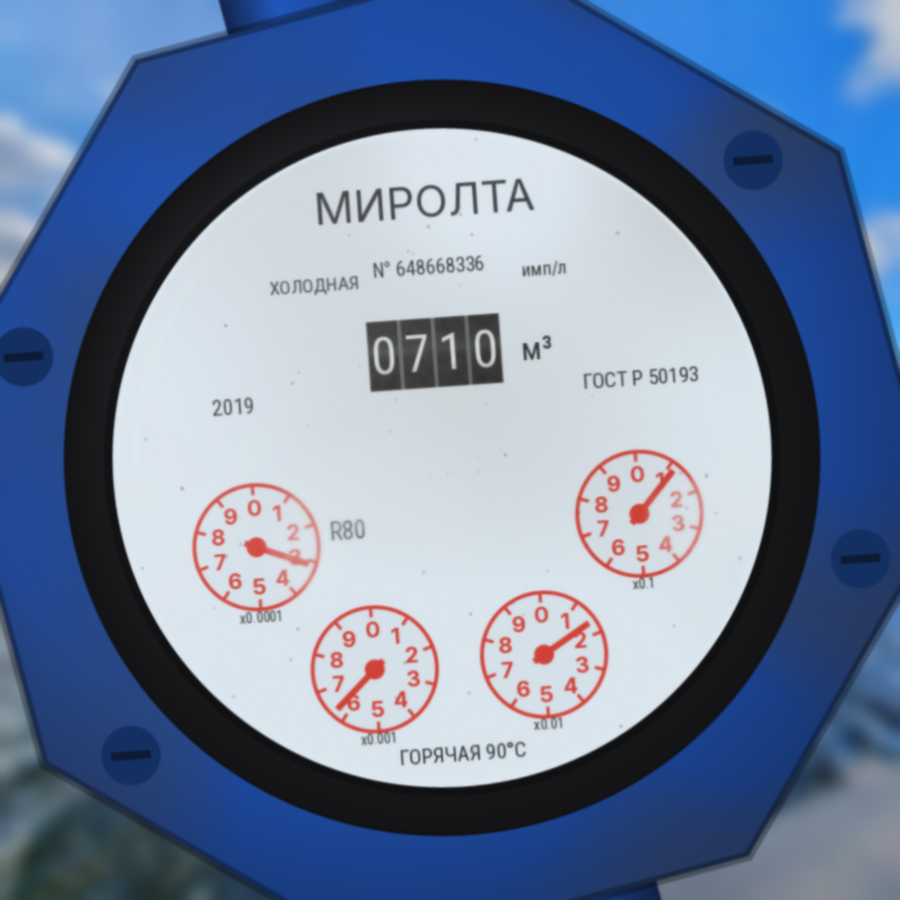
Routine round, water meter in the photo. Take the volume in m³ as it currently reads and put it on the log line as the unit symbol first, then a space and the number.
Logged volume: m³ 710.1163
